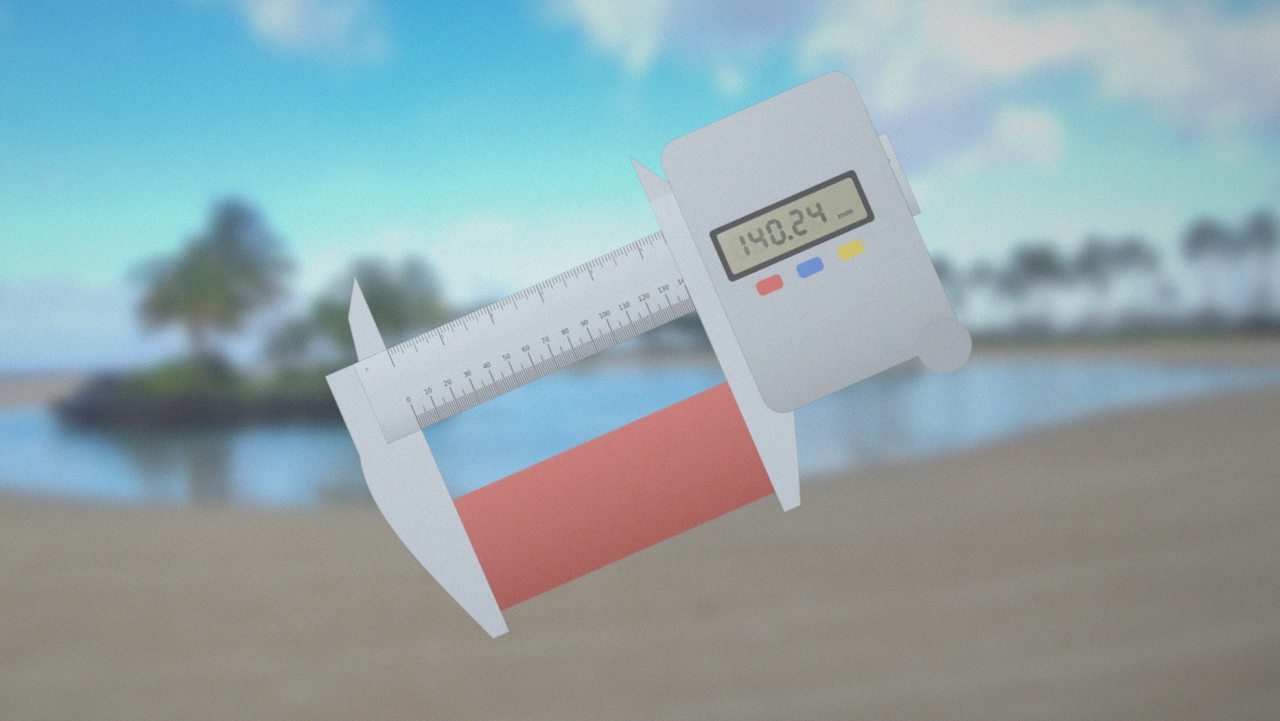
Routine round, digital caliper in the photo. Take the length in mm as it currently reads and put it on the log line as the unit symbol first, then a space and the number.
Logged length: mm 140.24
